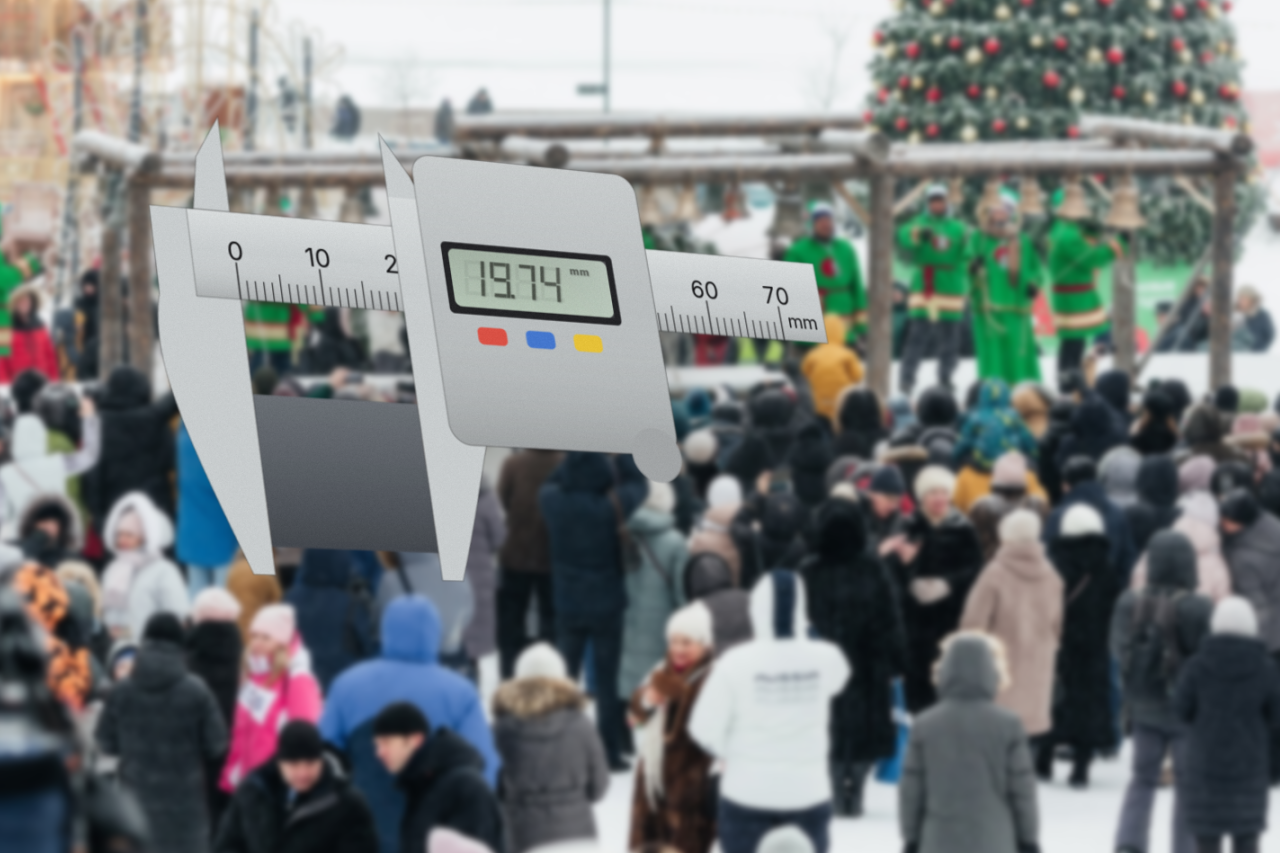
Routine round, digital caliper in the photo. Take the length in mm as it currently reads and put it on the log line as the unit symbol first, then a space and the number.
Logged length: mm 19.74
